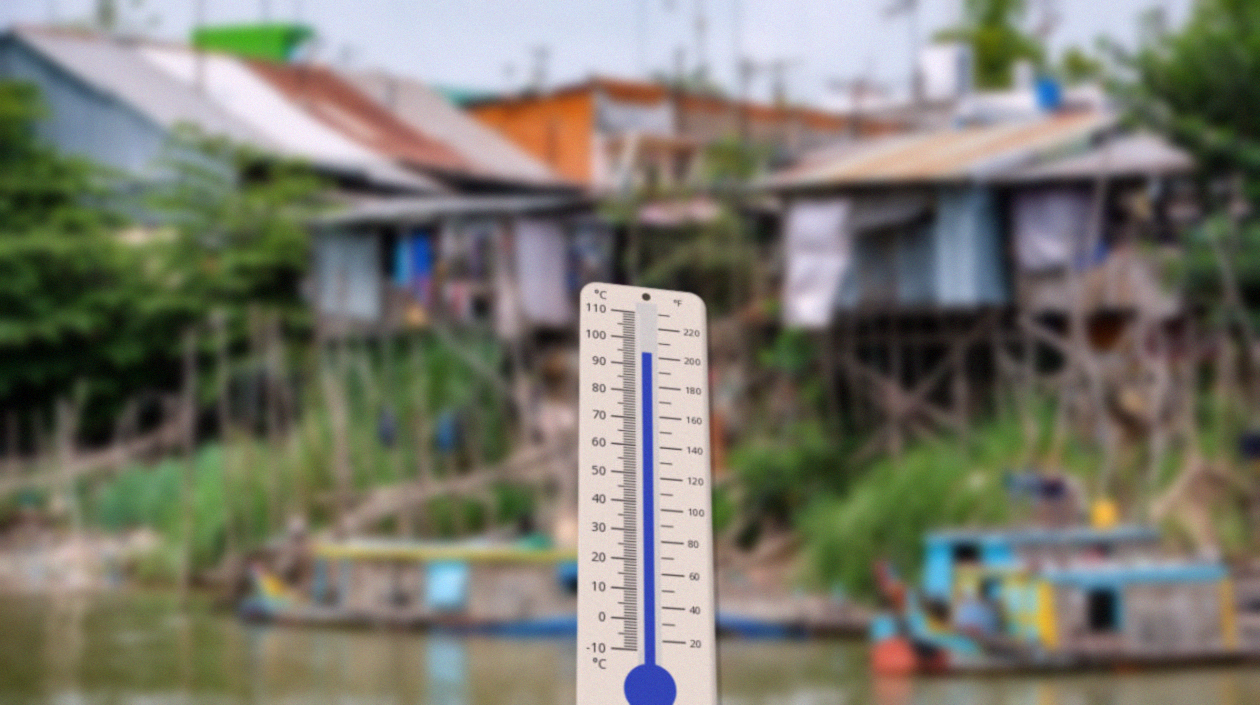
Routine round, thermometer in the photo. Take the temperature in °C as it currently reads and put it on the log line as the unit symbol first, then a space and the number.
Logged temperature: °C 95
